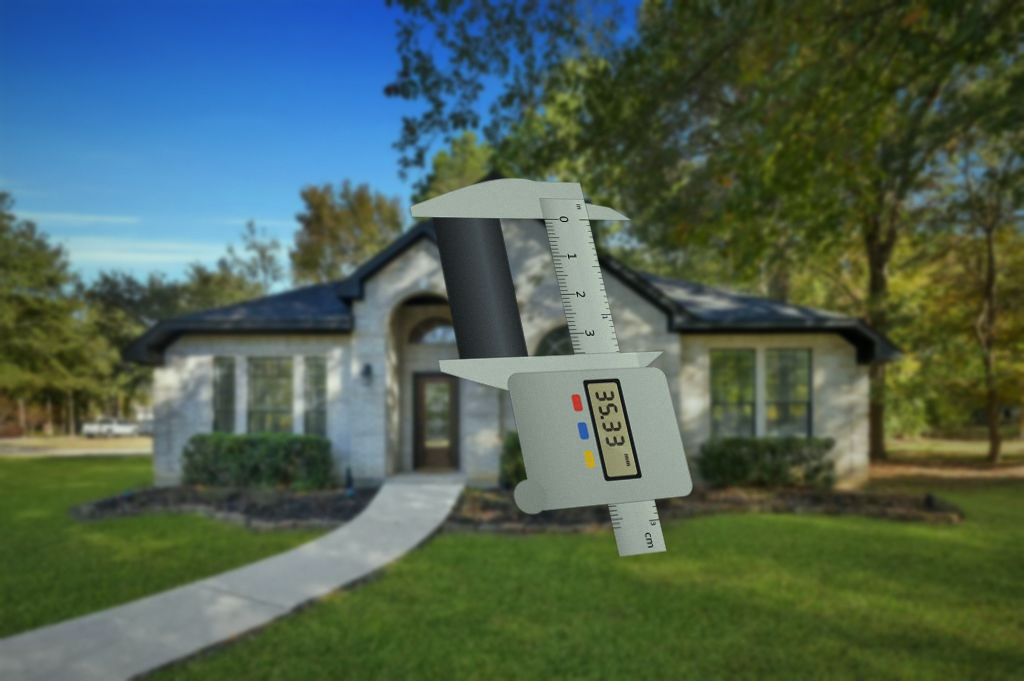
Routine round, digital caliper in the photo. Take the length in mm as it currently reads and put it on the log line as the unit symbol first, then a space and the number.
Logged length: mm 35.33
